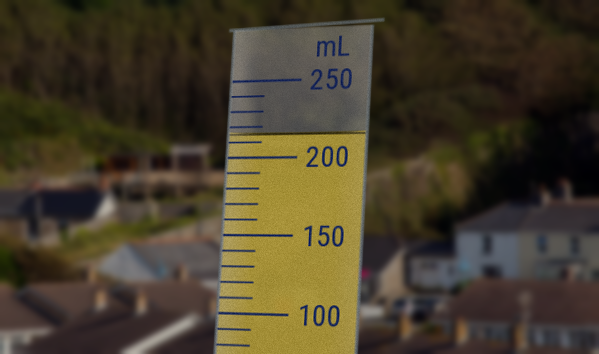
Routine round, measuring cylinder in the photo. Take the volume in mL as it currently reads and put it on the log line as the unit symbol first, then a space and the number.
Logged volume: mL 215
